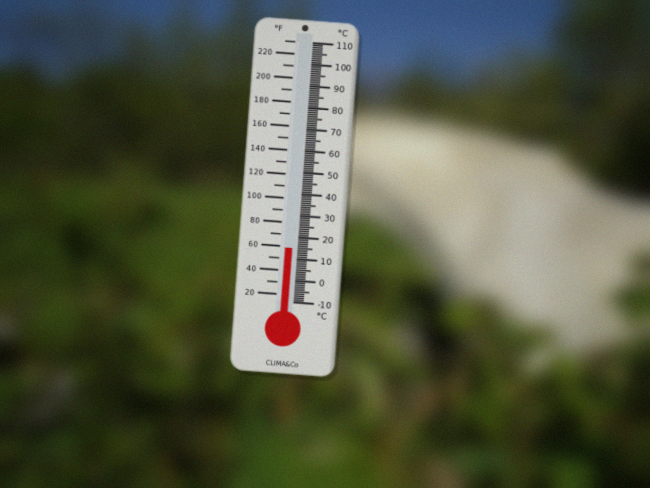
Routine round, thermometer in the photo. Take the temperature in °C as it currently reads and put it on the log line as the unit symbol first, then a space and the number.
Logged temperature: °C 15
